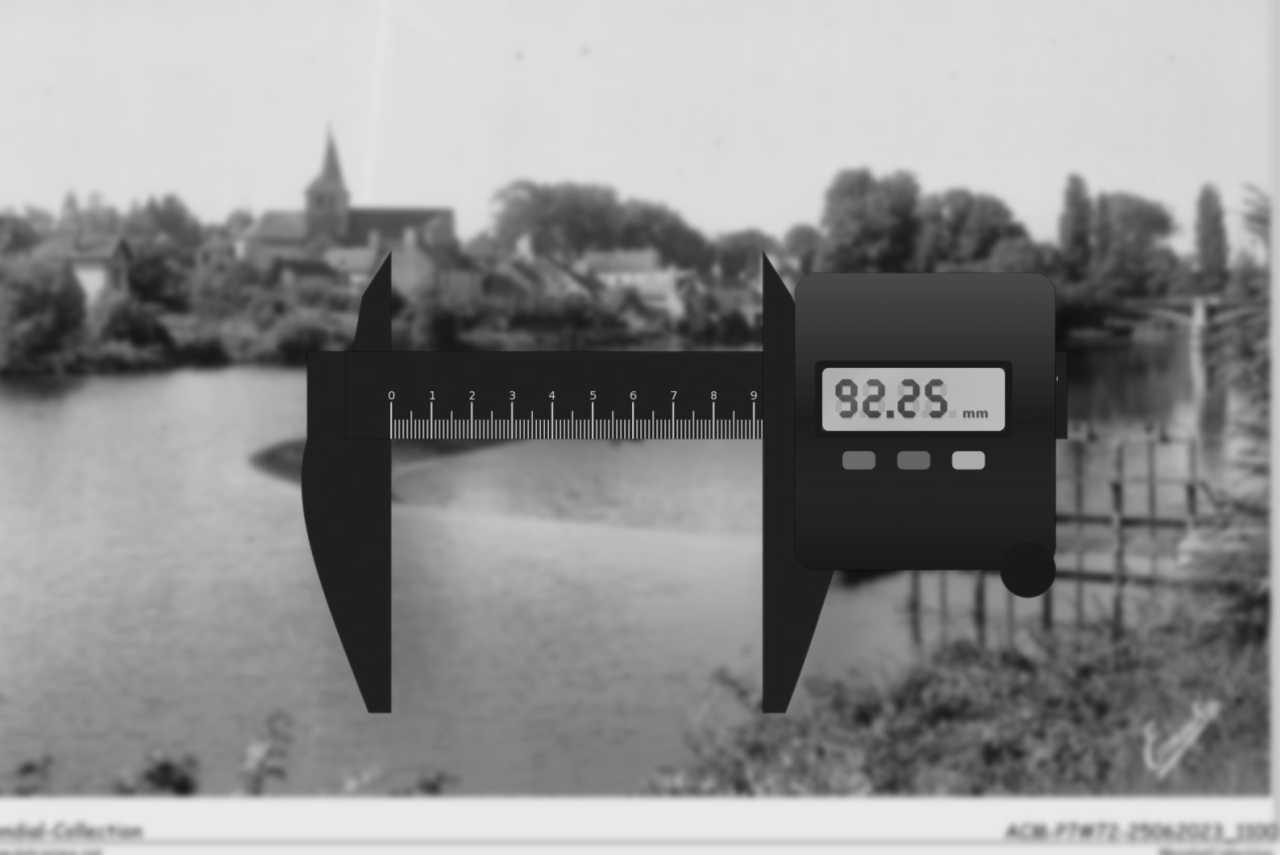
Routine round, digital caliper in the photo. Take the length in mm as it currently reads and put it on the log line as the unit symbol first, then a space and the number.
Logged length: mm 92.25
